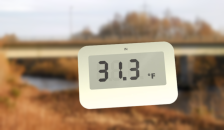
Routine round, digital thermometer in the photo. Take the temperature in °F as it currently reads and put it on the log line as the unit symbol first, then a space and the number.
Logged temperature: °F 31.3
